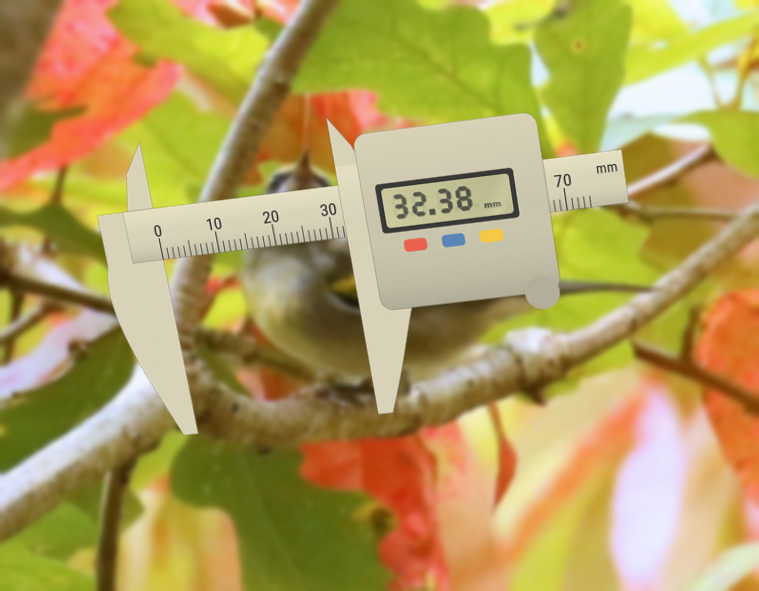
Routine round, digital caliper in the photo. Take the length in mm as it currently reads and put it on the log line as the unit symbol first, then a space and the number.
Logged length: mm 32.38
